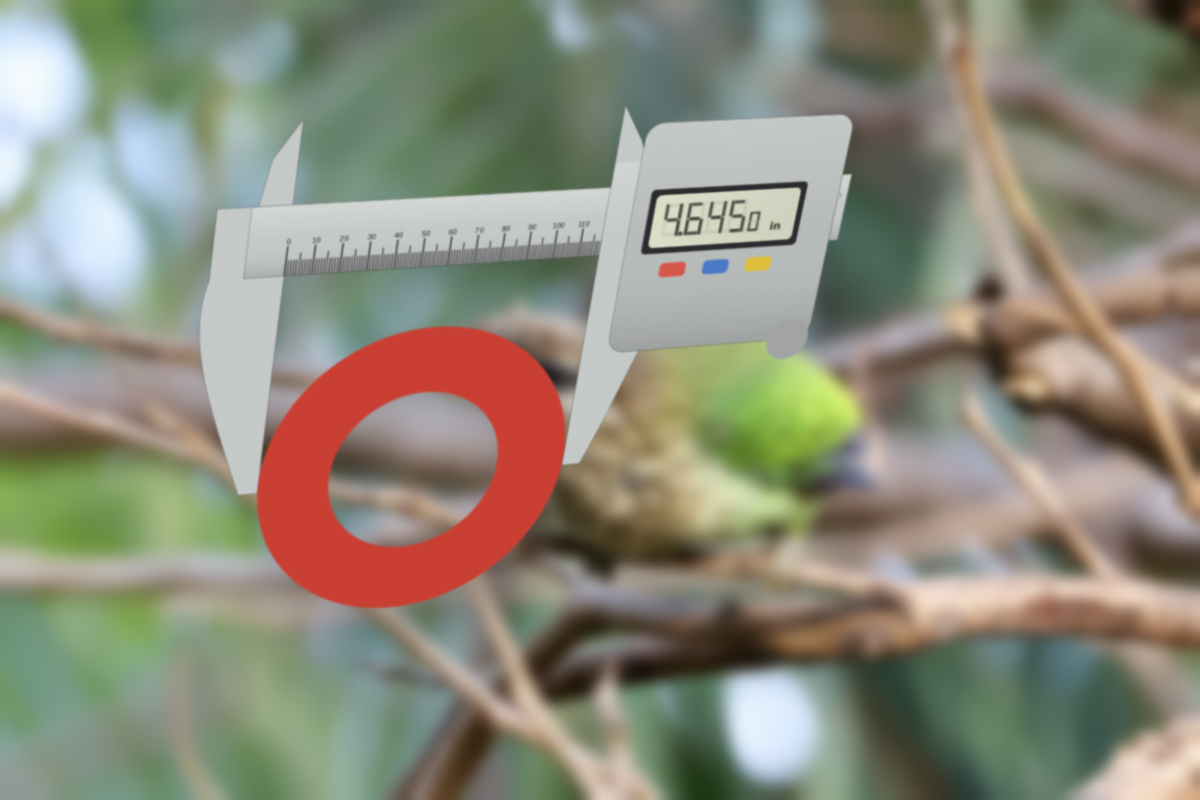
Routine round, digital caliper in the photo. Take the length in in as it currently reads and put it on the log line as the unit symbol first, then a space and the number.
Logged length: in 4.6450
